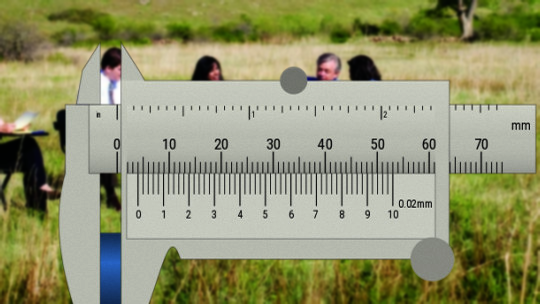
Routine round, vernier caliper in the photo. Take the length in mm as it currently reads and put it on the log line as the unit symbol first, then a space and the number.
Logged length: mm 4.0
